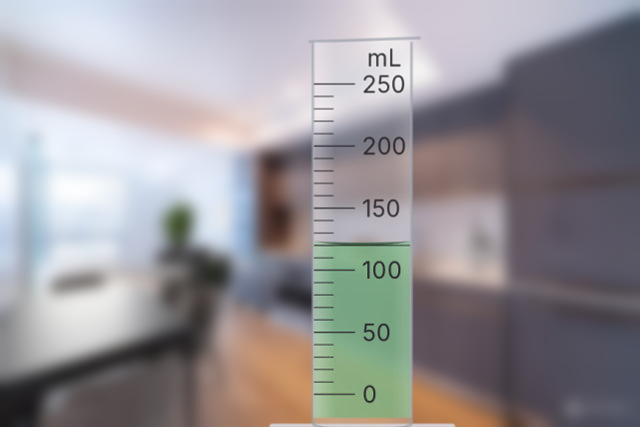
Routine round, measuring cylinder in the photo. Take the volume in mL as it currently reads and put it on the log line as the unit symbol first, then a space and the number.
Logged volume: mL 120
